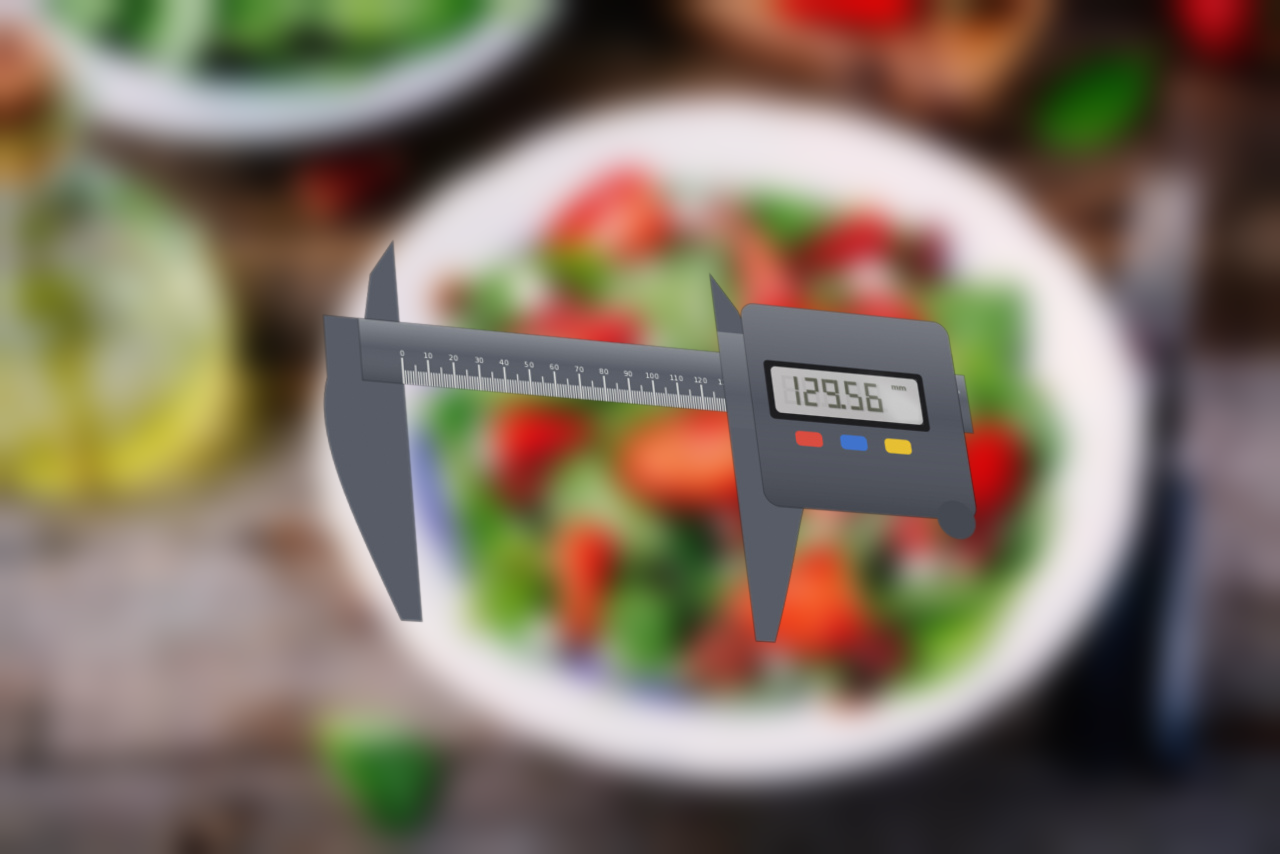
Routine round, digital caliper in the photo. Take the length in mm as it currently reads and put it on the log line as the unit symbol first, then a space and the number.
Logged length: mm 129.56
